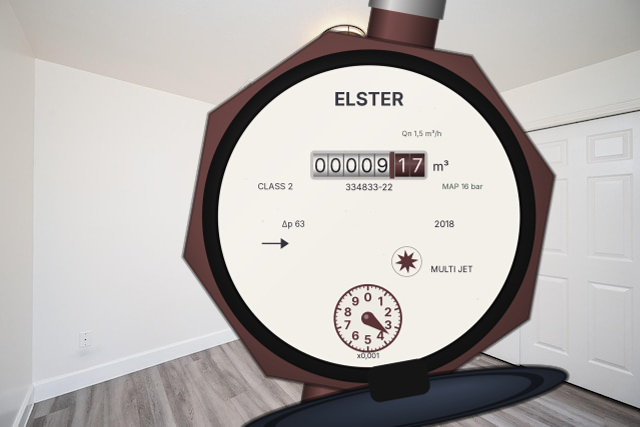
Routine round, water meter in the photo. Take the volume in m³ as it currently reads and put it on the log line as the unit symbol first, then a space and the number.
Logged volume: m³ 9.173
